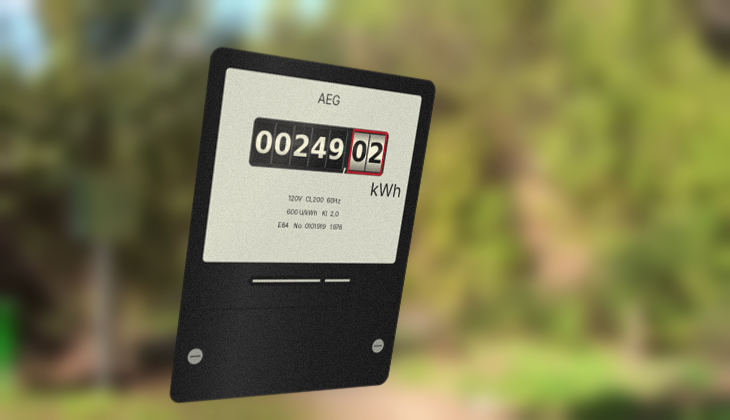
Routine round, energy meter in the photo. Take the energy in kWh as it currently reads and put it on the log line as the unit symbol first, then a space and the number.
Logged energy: kWh 249.02
